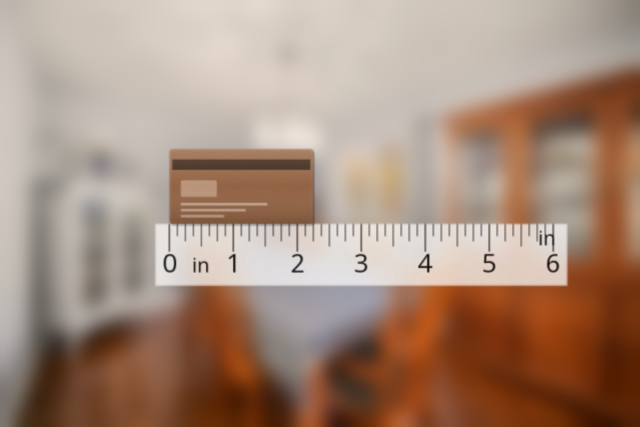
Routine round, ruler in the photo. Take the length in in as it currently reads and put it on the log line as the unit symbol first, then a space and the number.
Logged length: in 2.25
